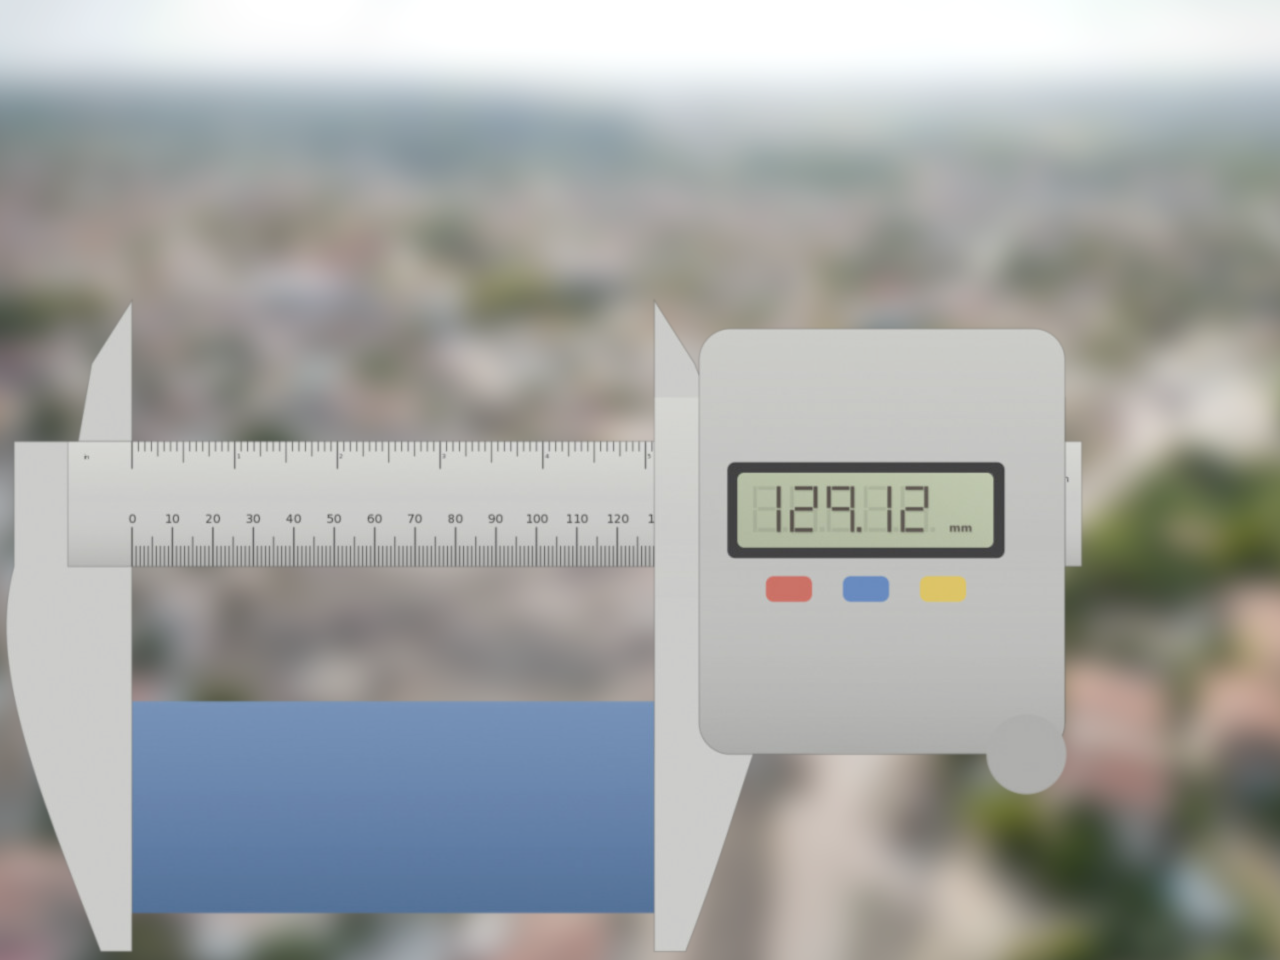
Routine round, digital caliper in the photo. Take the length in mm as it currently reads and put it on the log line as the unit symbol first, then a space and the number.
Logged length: mm 129.12
